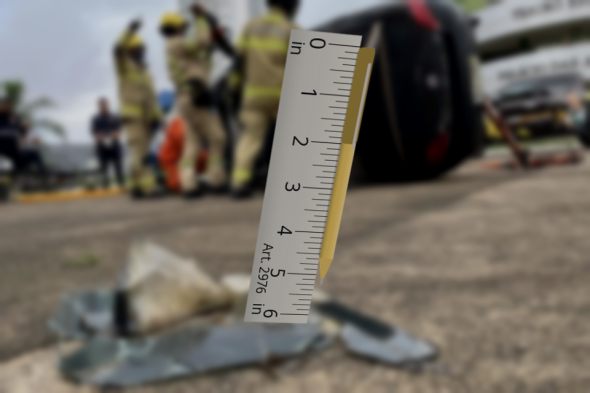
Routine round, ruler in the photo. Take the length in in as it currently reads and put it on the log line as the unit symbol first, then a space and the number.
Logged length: in 5.25
